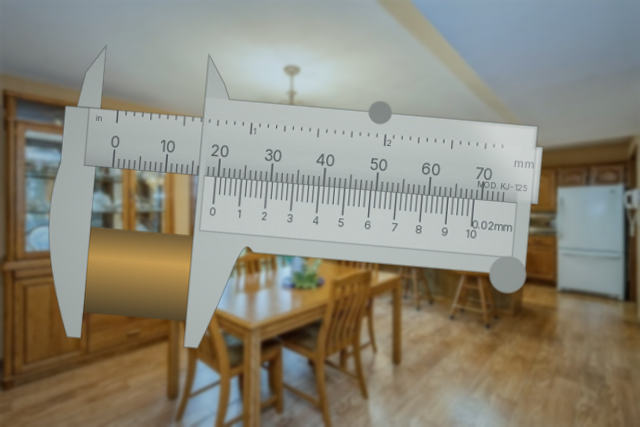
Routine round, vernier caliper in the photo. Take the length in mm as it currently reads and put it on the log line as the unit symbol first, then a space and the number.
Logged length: mm 19.5
